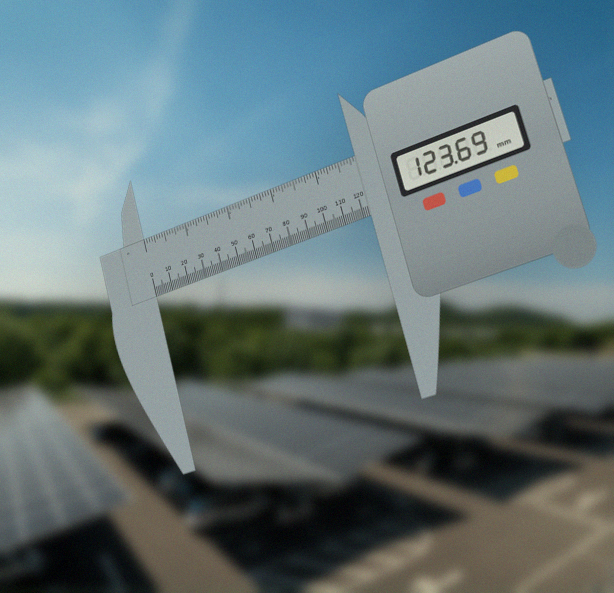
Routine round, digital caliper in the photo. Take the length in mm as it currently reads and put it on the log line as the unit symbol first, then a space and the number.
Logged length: mm 123.69
